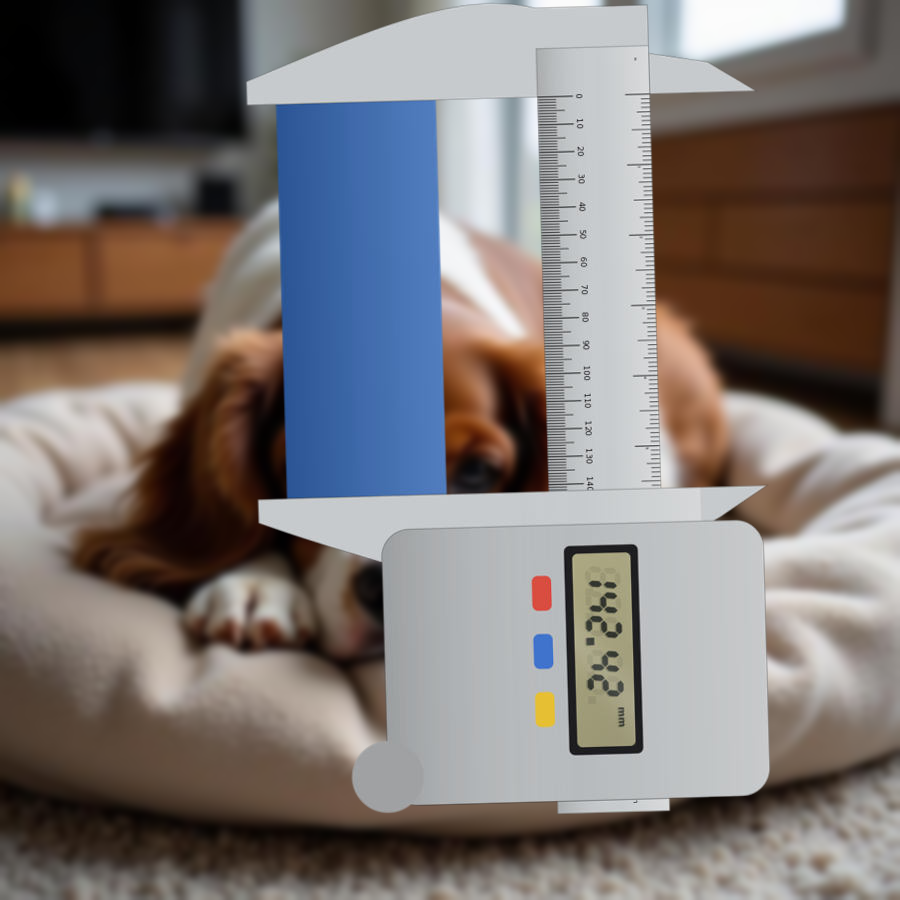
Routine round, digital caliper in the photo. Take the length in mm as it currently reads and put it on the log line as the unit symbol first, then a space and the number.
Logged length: mm 142.42
